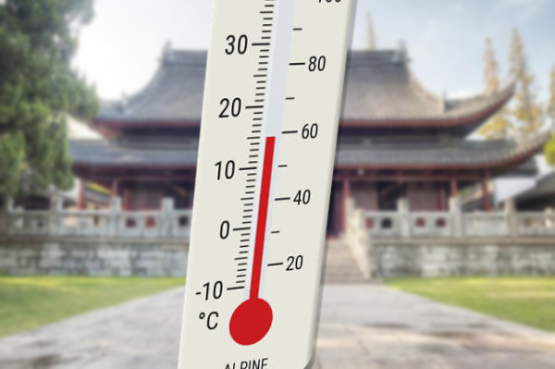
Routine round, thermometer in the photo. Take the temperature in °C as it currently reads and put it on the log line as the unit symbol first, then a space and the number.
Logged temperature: °C 15
